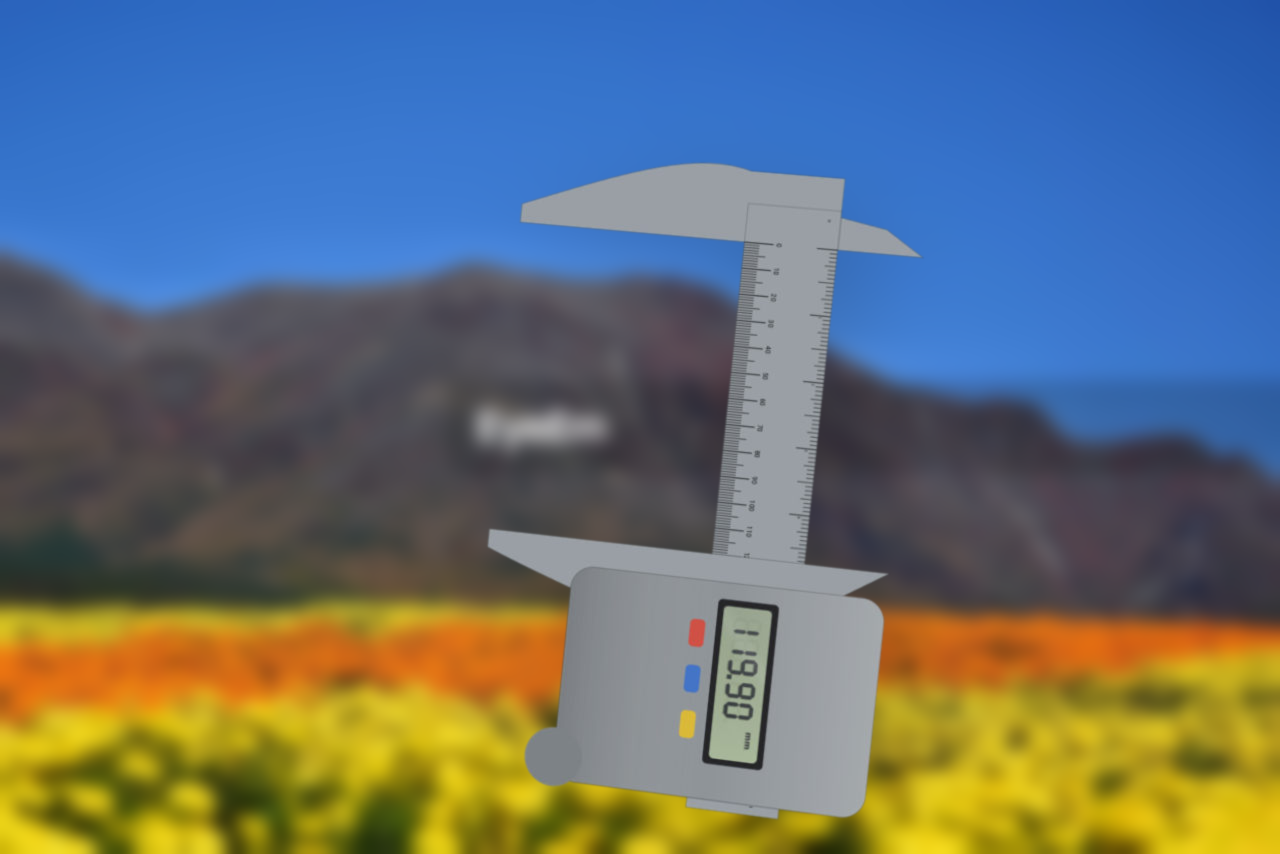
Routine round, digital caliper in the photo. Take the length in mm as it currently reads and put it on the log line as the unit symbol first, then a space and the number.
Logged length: mm 119.90
